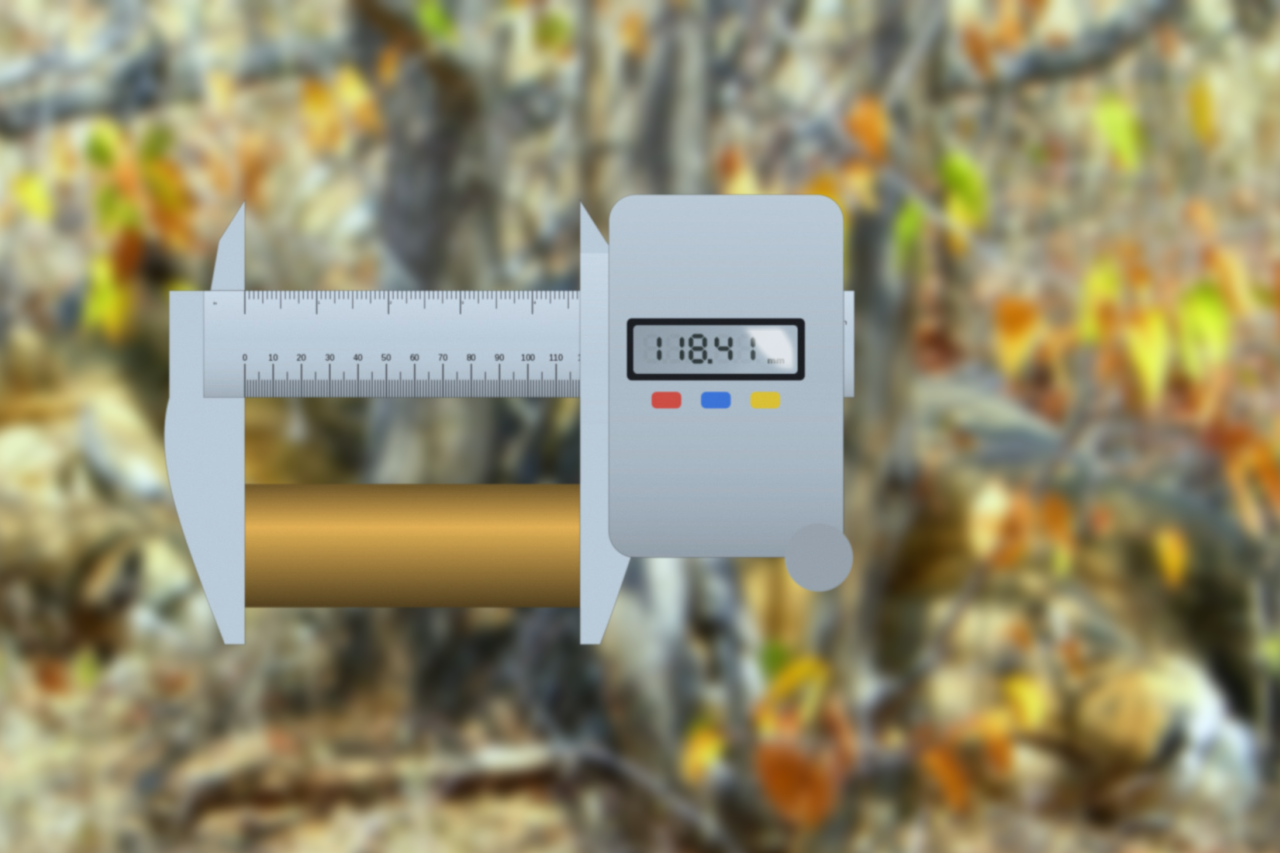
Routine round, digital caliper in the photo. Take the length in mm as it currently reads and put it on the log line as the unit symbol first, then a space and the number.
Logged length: mm 118.41
